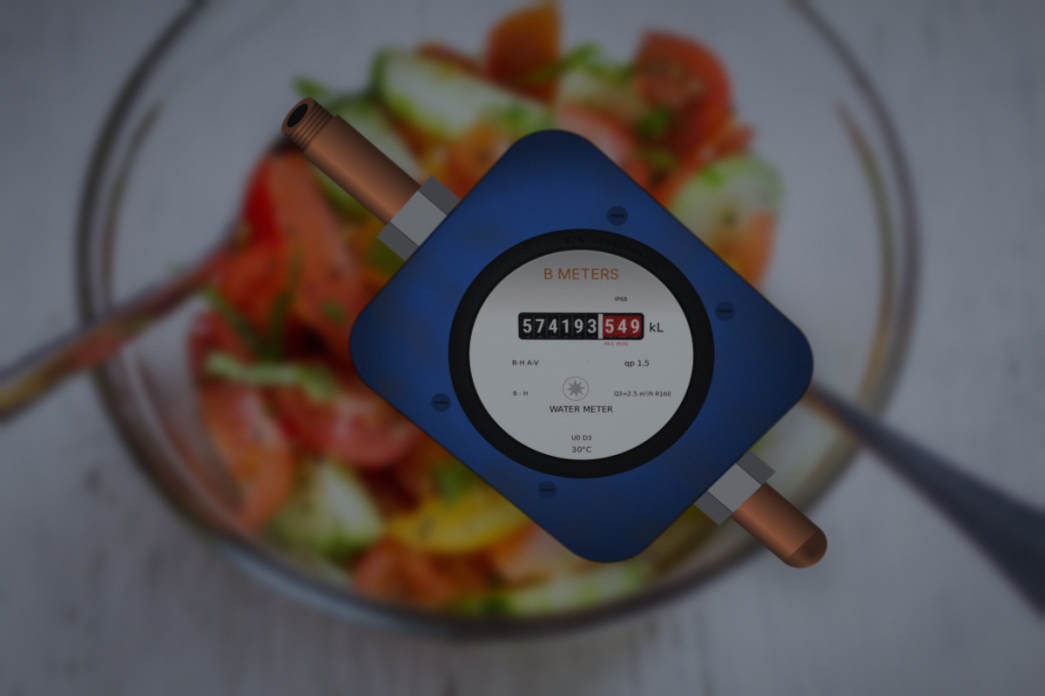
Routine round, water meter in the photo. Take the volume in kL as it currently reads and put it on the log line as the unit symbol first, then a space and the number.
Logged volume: kL 574193.549
